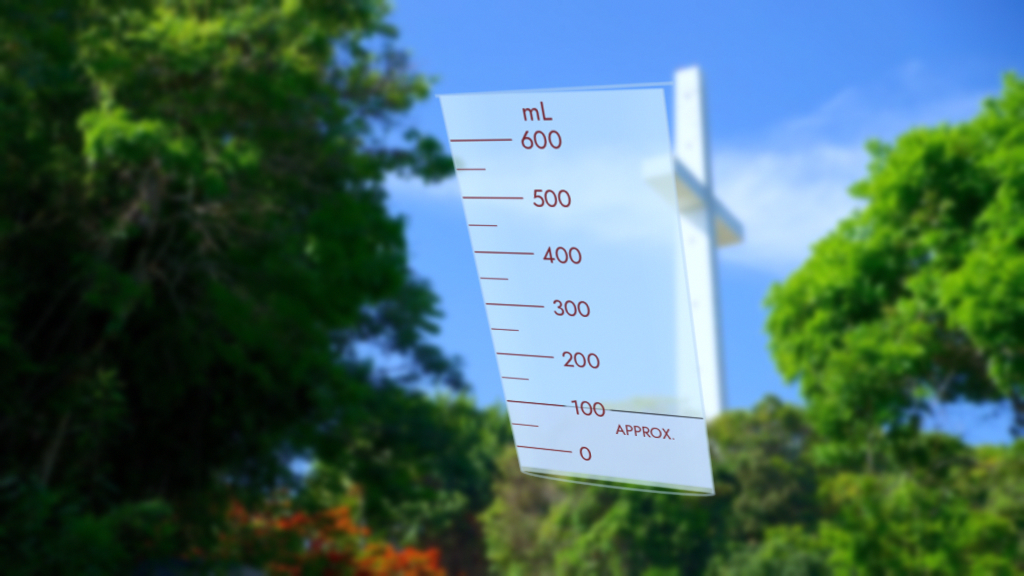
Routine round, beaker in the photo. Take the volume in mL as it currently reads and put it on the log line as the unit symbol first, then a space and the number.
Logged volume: mL 100
